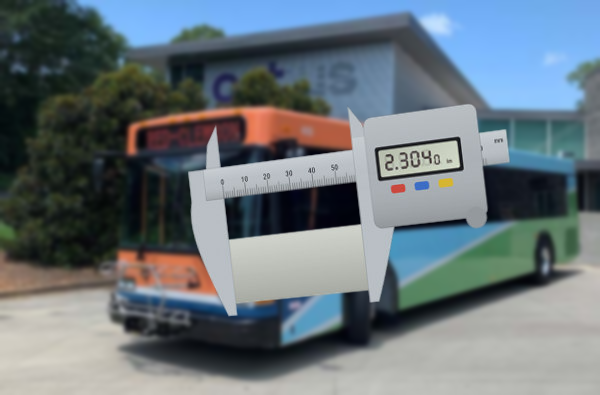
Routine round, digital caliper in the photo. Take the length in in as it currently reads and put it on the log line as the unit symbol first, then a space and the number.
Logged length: in 2.3040
